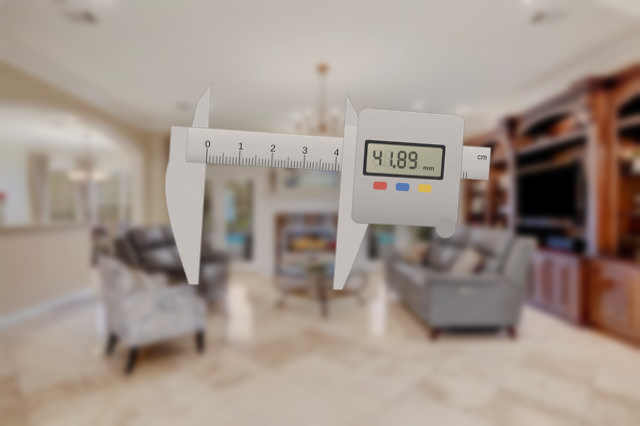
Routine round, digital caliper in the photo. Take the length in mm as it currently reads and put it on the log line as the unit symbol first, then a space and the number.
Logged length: mm 41.89
